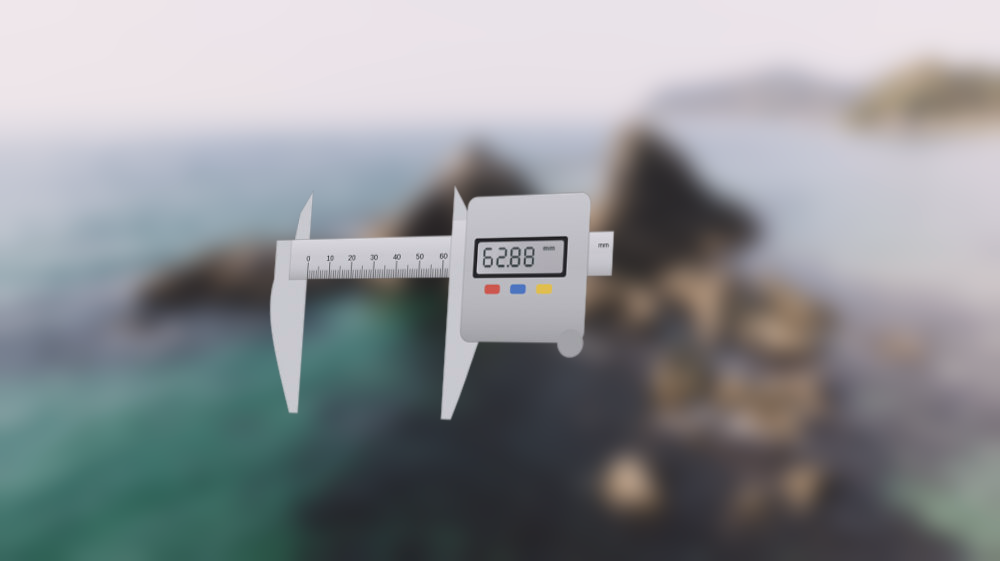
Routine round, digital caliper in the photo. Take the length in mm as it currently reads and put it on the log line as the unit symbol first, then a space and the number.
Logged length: mm 62.88
